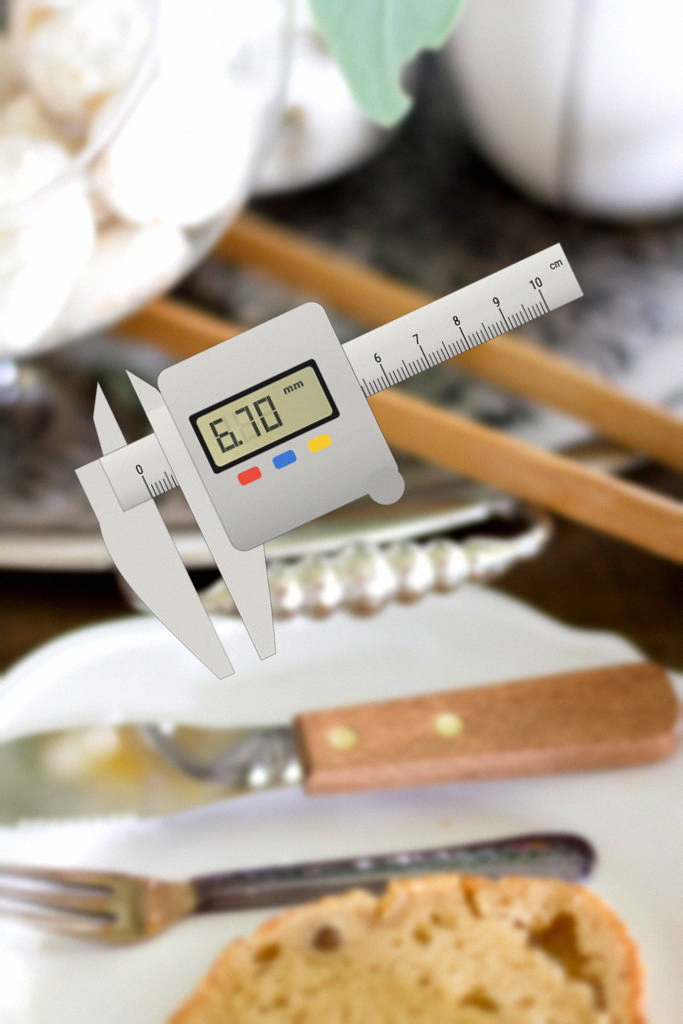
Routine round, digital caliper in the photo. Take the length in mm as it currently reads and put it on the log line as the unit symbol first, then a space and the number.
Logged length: mm 6.70
